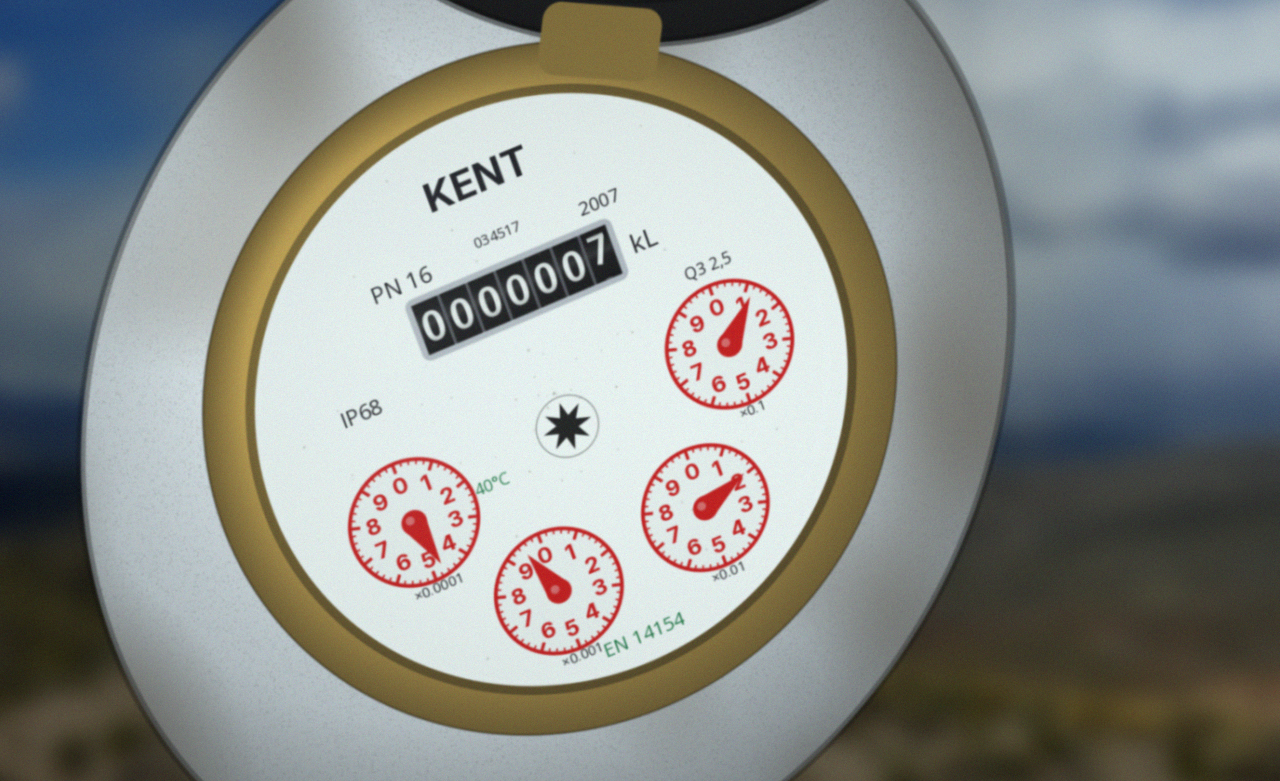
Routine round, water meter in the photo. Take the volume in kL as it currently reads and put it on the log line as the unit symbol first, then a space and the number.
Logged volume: kL 7.1194
